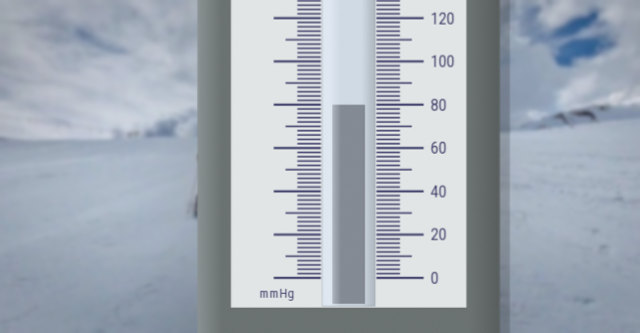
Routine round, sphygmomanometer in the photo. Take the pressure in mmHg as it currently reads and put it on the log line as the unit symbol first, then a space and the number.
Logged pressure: mmHg 80
